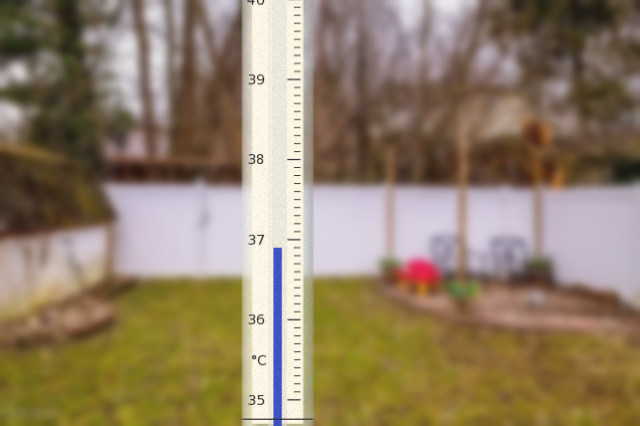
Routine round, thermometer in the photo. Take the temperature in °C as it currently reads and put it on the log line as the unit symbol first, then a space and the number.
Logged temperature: °C 36.9
